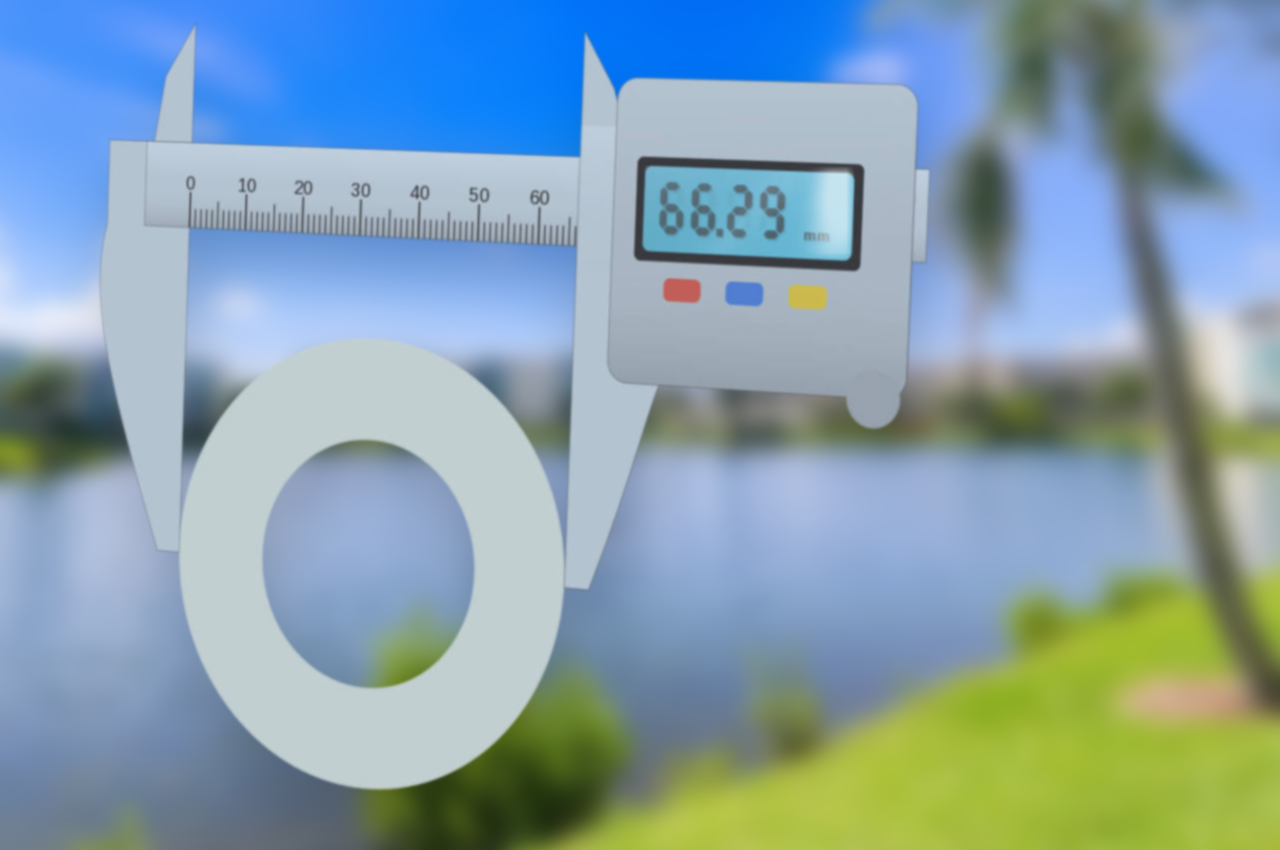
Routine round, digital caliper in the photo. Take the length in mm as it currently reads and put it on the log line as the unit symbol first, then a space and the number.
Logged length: mm 66.29
